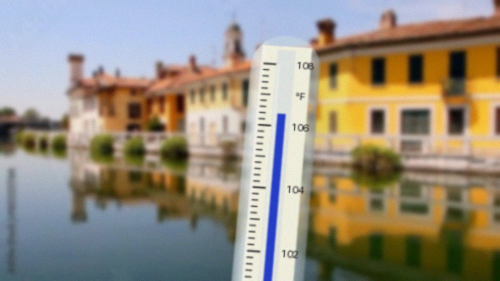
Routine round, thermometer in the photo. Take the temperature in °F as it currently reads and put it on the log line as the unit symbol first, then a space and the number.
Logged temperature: °F 106.4
